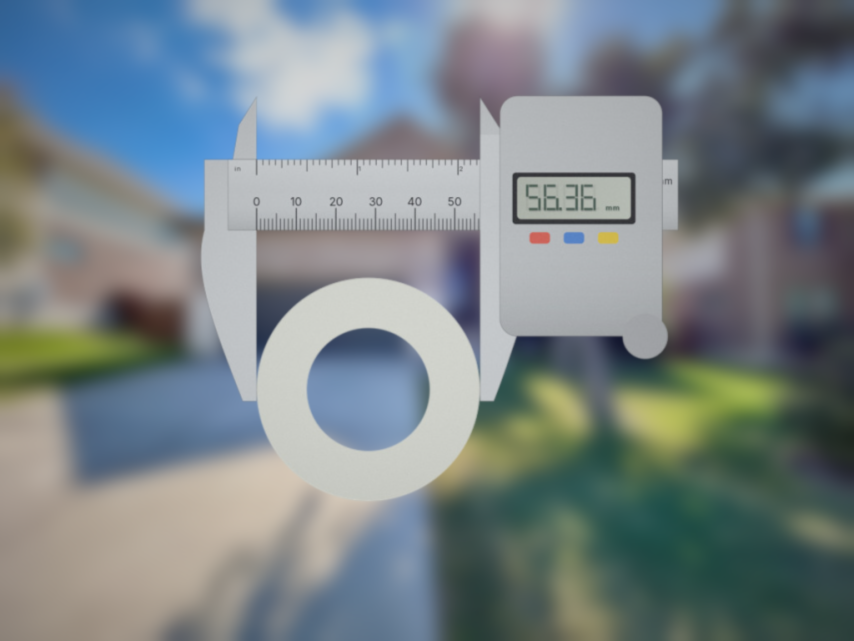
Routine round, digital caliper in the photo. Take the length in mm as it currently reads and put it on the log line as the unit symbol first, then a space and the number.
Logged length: mm 56.36
